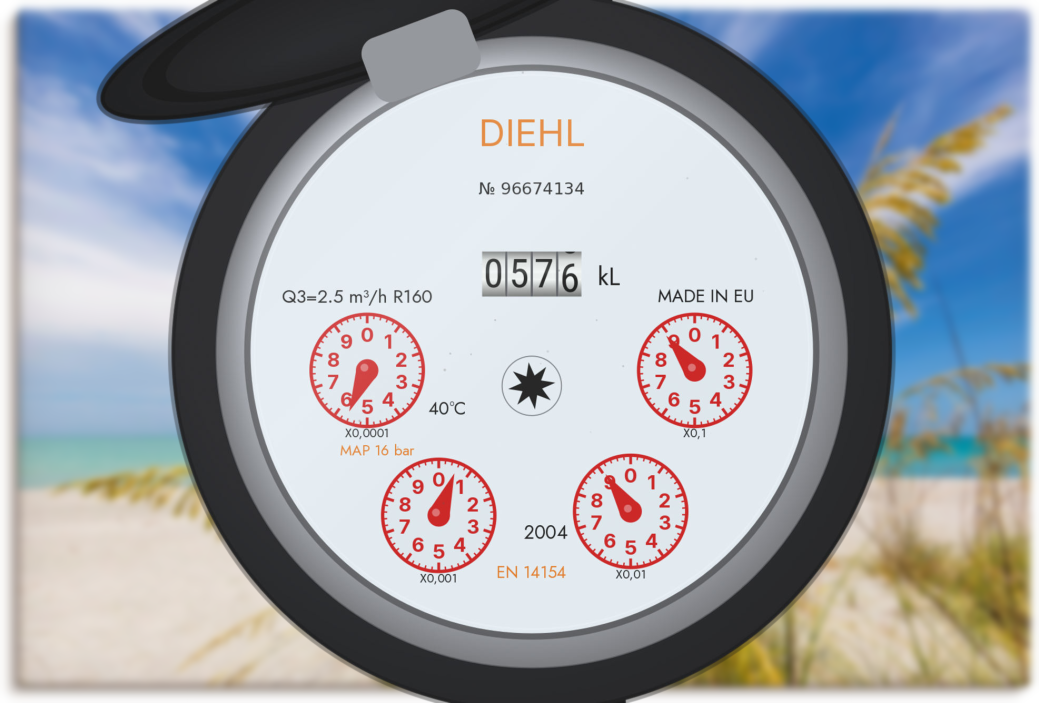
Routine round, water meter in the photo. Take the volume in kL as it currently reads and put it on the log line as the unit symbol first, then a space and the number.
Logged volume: kL 575.8905
